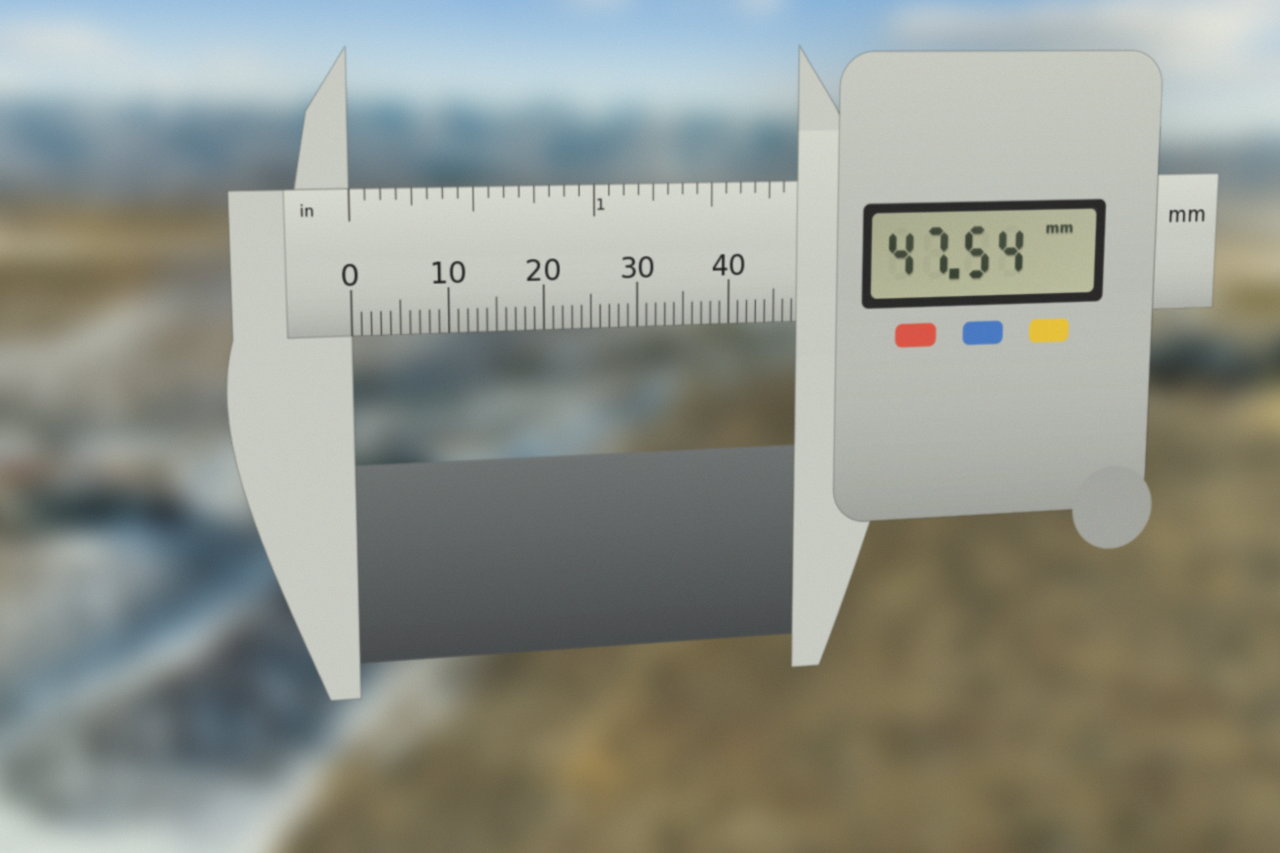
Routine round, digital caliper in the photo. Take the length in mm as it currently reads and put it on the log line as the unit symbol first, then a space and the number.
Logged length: mm 47.54
